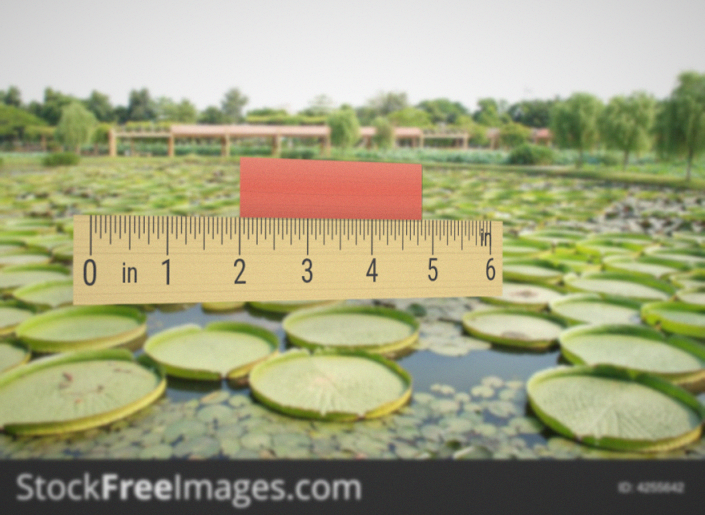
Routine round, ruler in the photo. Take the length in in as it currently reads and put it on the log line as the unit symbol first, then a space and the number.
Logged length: in 2.8125
